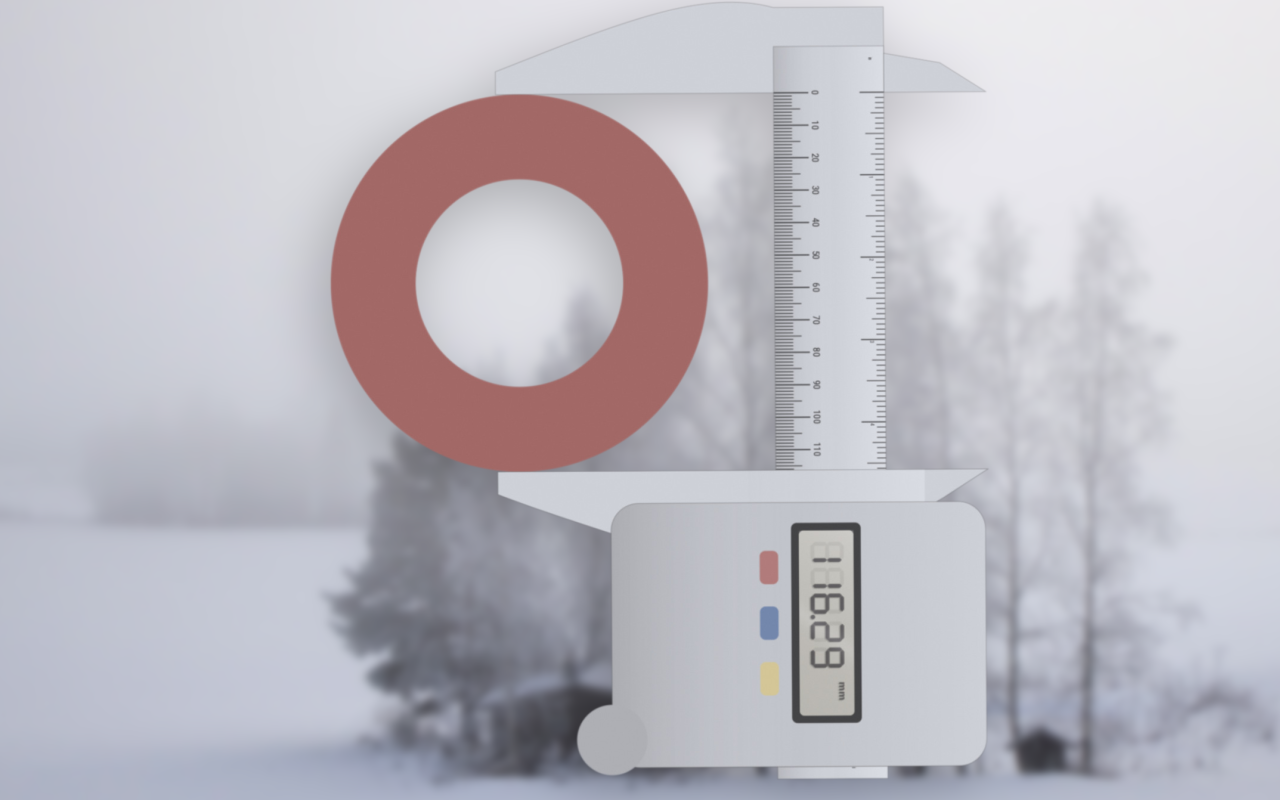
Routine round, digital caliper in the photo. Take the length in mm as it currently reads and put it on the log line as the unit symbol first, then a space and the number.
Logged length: mm 116.29
